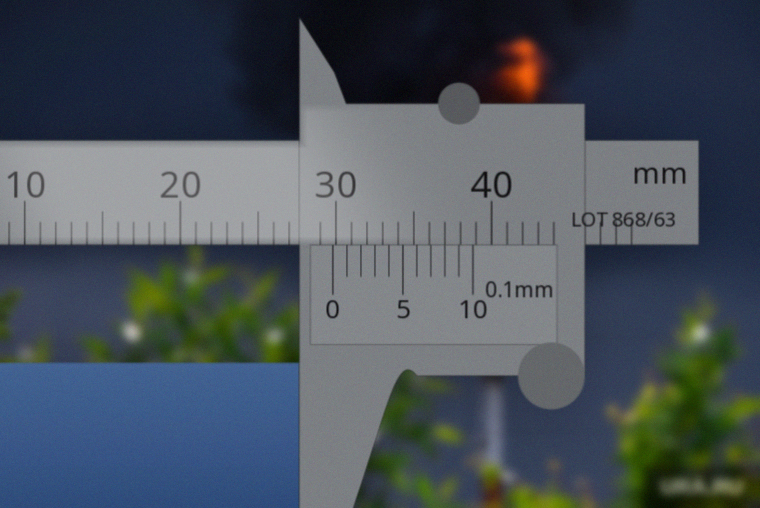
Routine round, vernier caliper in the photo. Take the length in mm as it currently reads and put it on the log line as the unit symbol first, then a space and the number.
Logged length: mm 29.8
